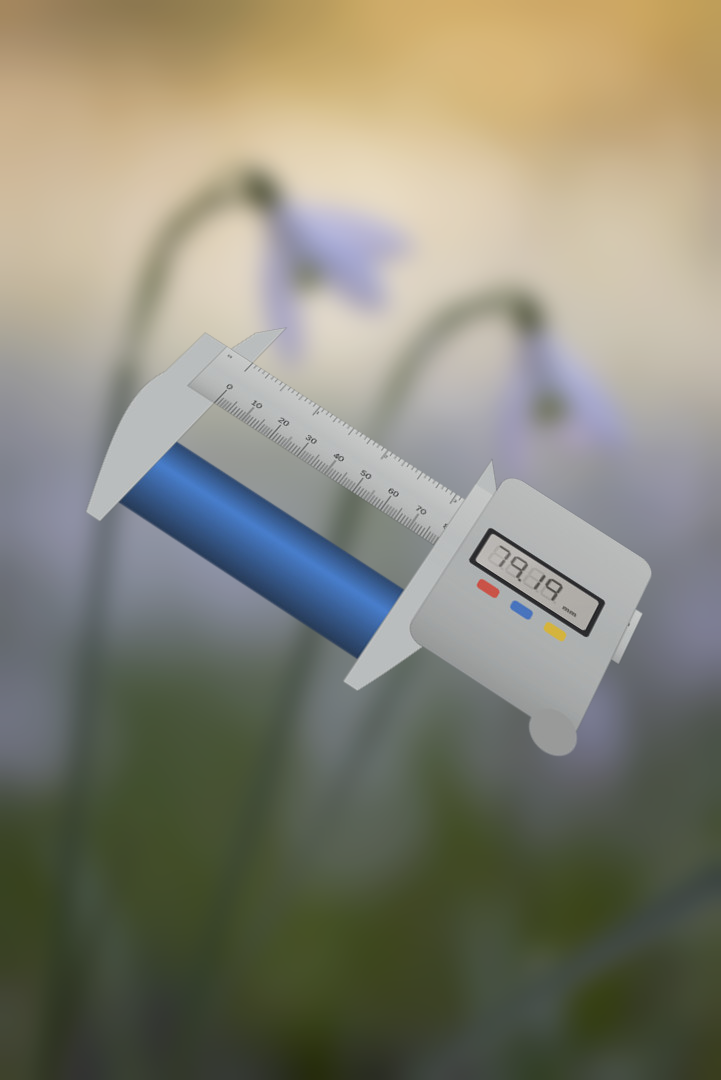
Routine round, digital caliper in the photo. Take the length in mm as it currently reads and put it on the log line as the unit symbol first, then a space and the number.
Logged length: mm 79.19
